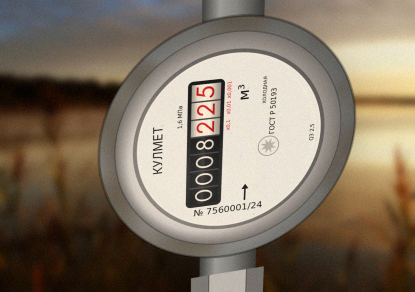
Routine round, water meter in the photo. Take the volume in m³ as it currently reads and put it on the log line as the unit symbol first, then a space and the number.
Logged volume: m³ 8.225
